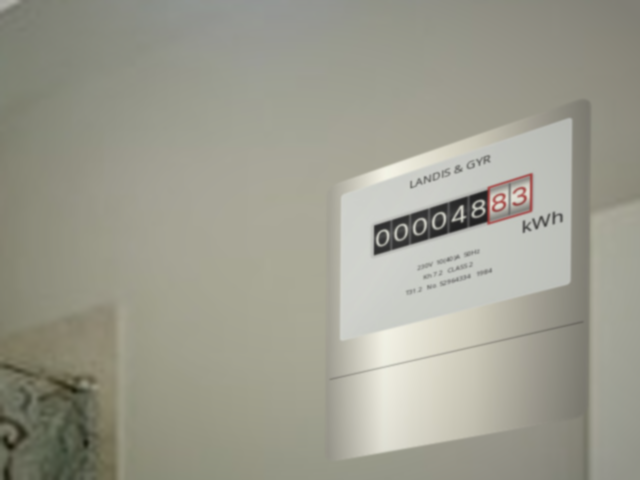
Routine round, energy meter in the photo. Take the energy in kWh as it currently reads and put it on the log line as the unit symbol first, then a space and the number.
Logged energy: kWh 48.83
